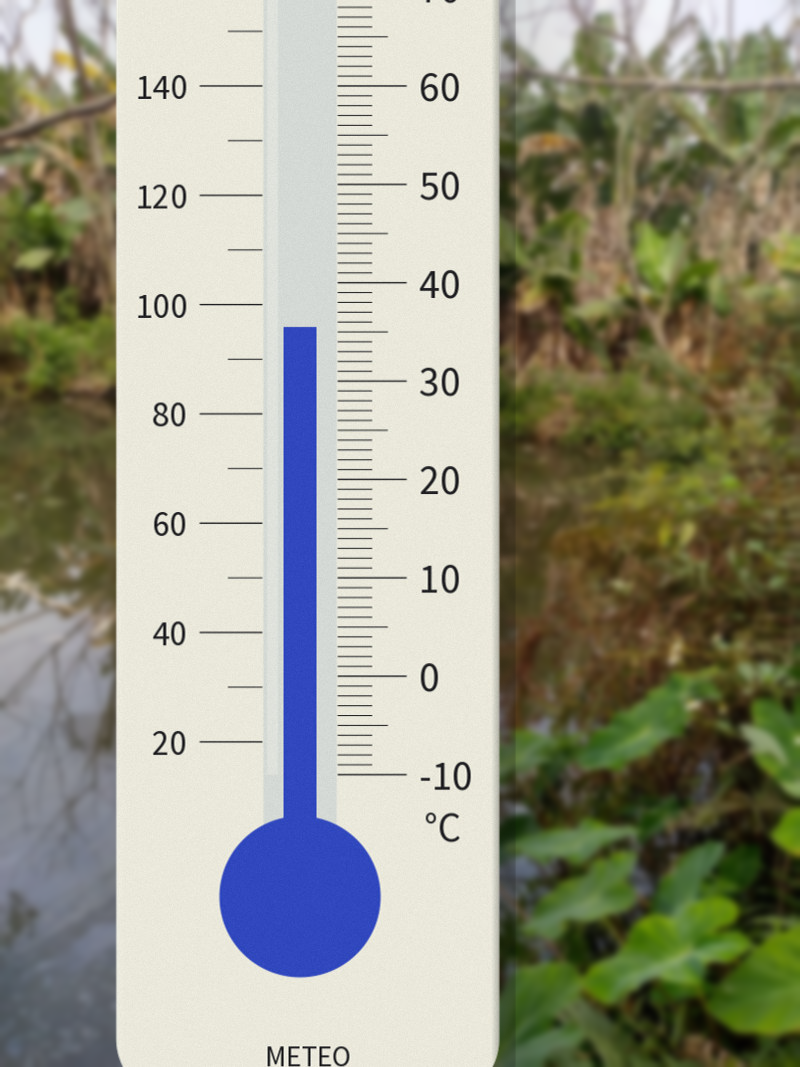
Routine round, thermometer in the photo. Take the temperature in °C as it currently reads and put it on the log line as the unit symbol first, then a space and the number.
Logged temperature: °C 35.5
